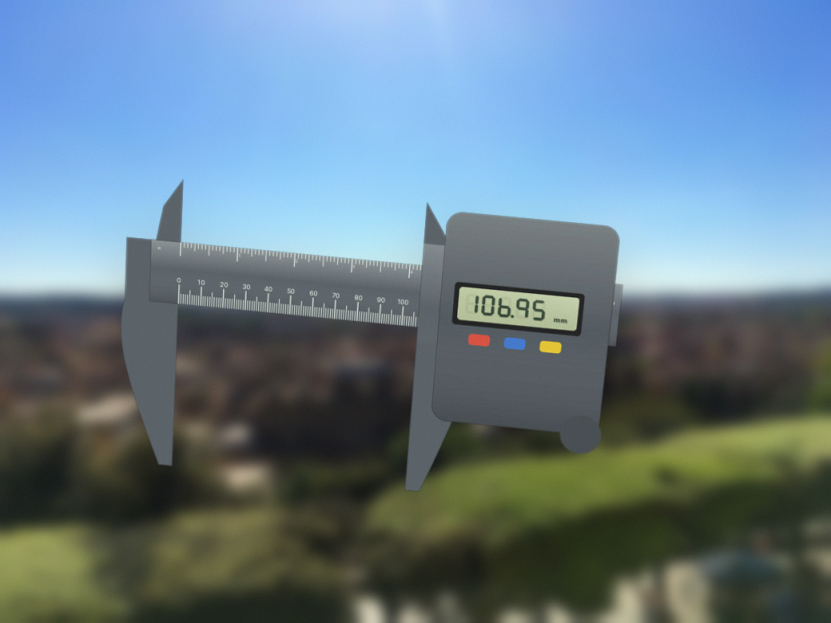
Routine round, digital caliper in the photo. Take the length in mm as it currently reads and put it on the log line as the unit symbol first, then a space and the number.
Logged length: mm 106.95
